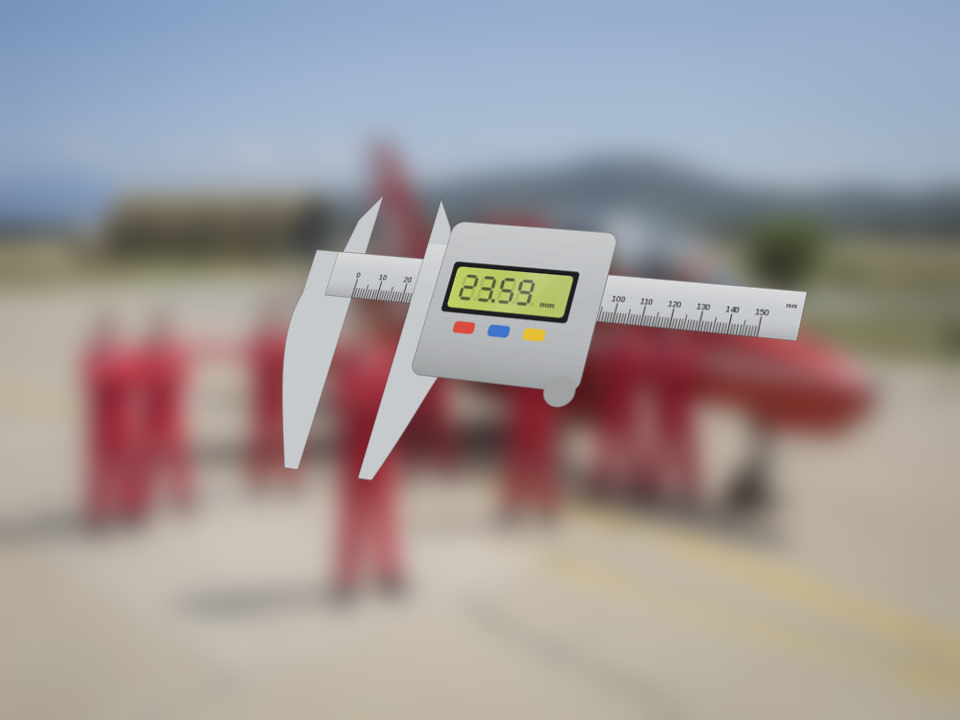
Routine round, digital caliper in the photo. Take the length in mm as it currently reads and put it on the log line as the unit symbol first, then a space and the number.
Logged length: mm 23.59
